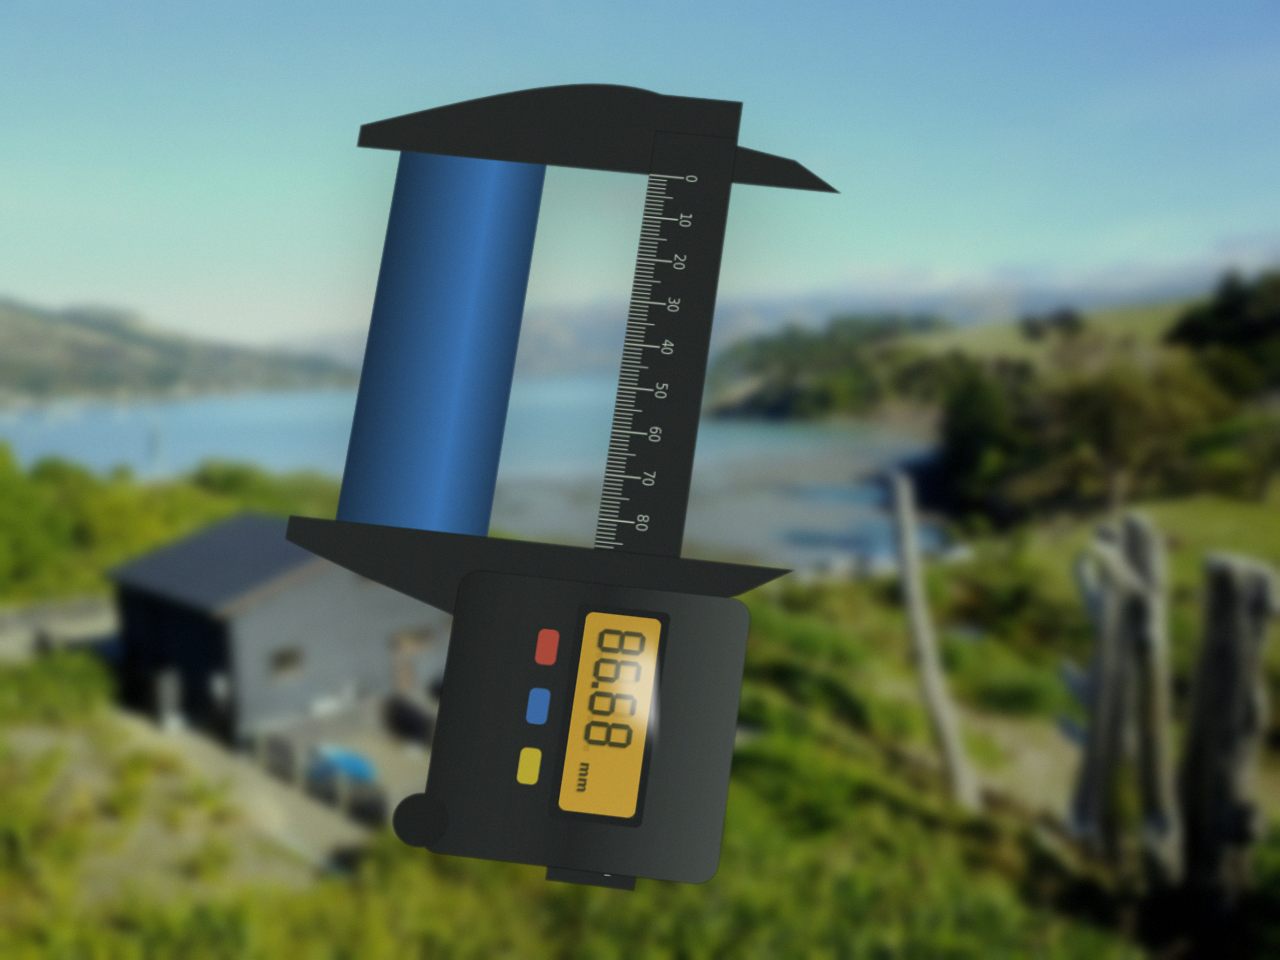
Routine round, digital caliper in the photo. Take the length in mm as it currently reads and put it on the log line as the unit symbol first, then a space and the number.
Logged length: mm 86.68
